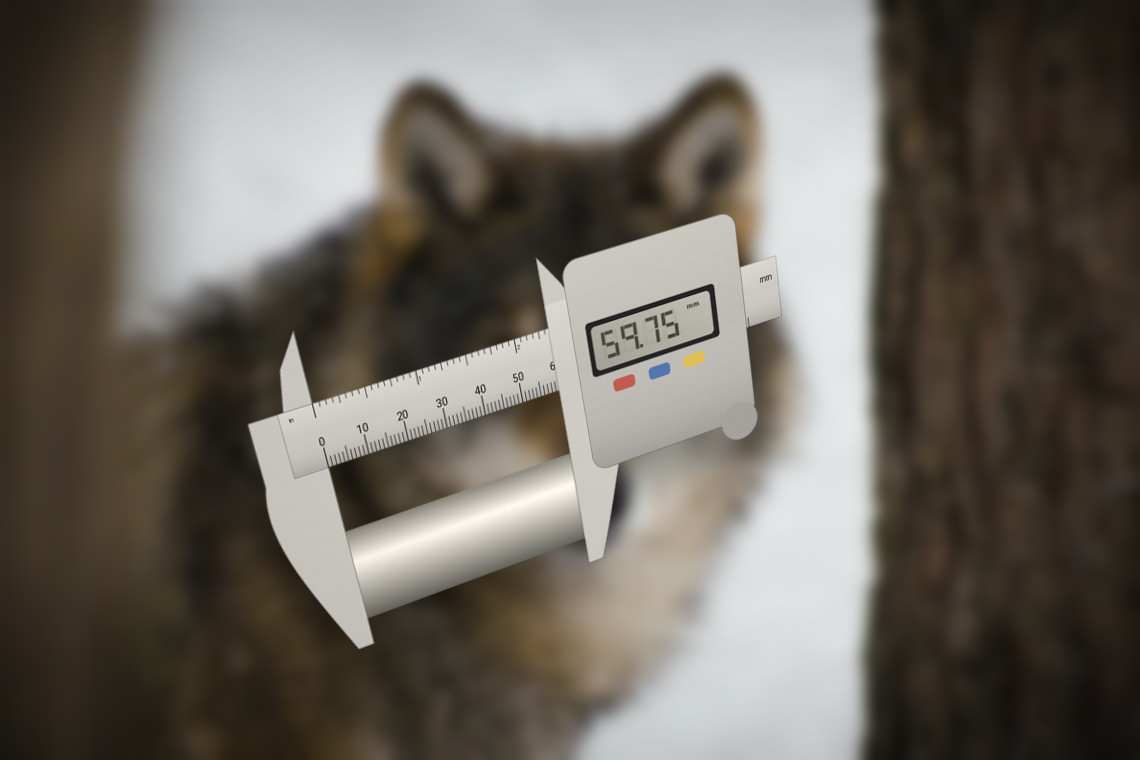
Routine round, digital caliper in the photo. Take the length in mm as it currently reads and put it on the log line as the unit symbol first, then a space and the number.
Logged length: mm 59.75
